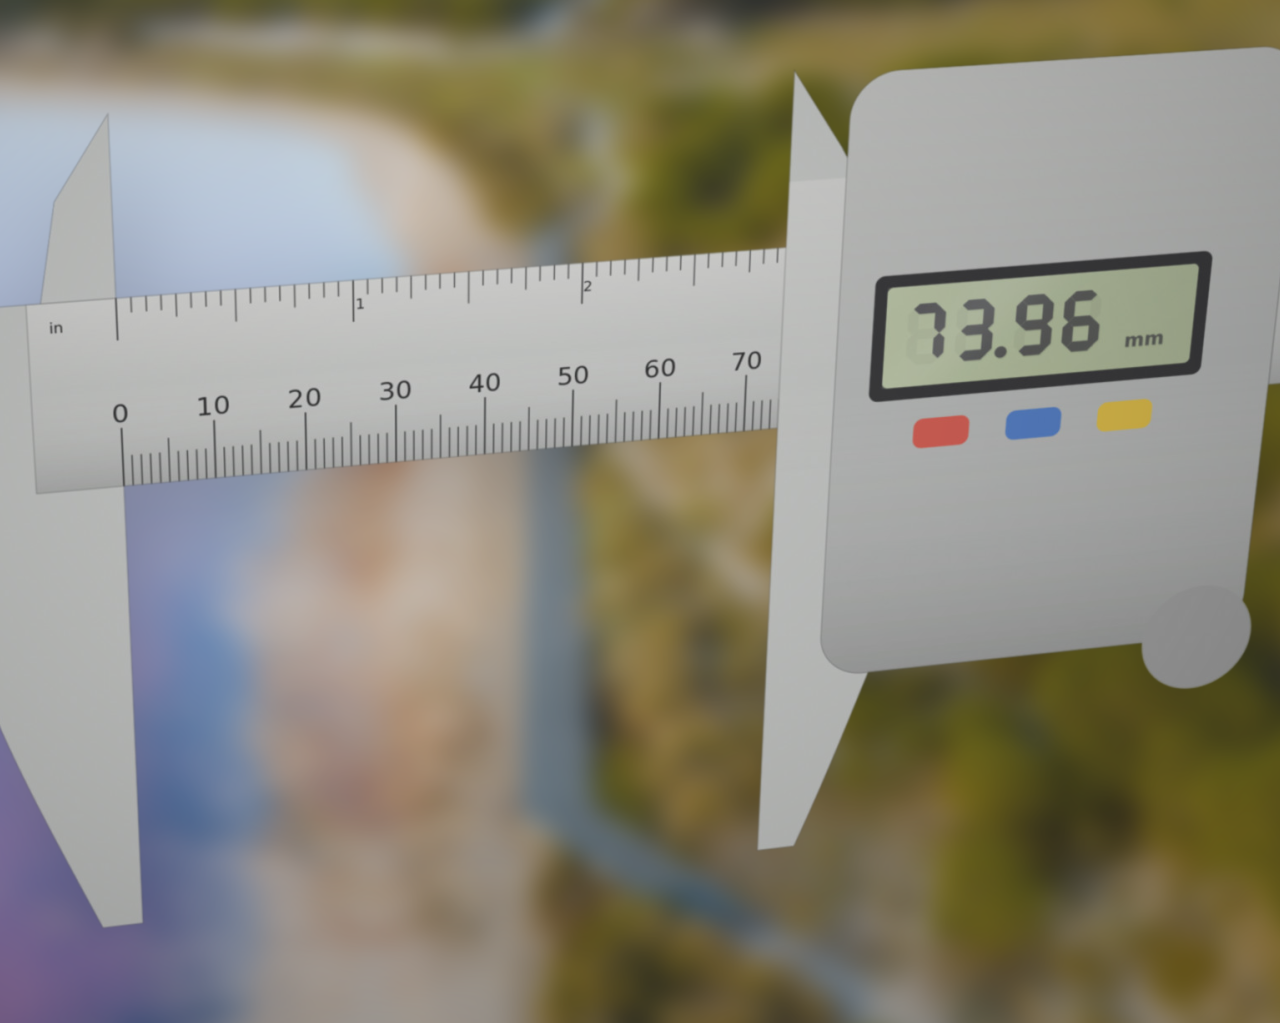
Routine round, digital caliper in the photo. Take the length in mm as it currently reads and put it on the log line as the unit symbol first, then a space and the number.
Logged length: mm 73.96
